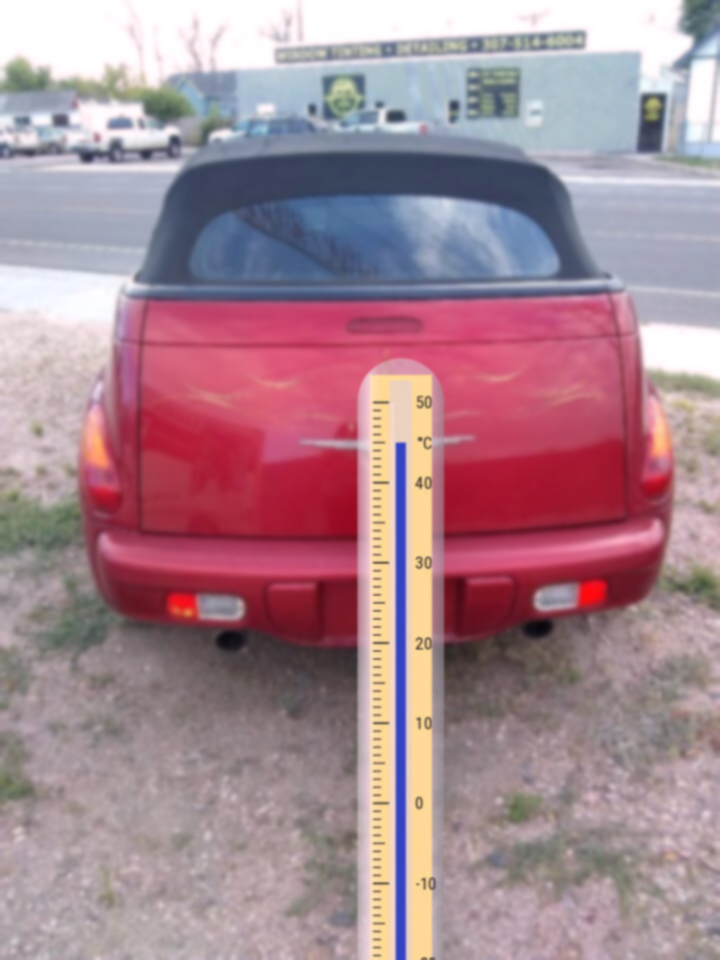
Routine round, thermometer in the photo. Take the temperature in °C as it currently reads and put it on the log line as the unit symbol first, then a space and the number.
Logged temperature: °C 45
